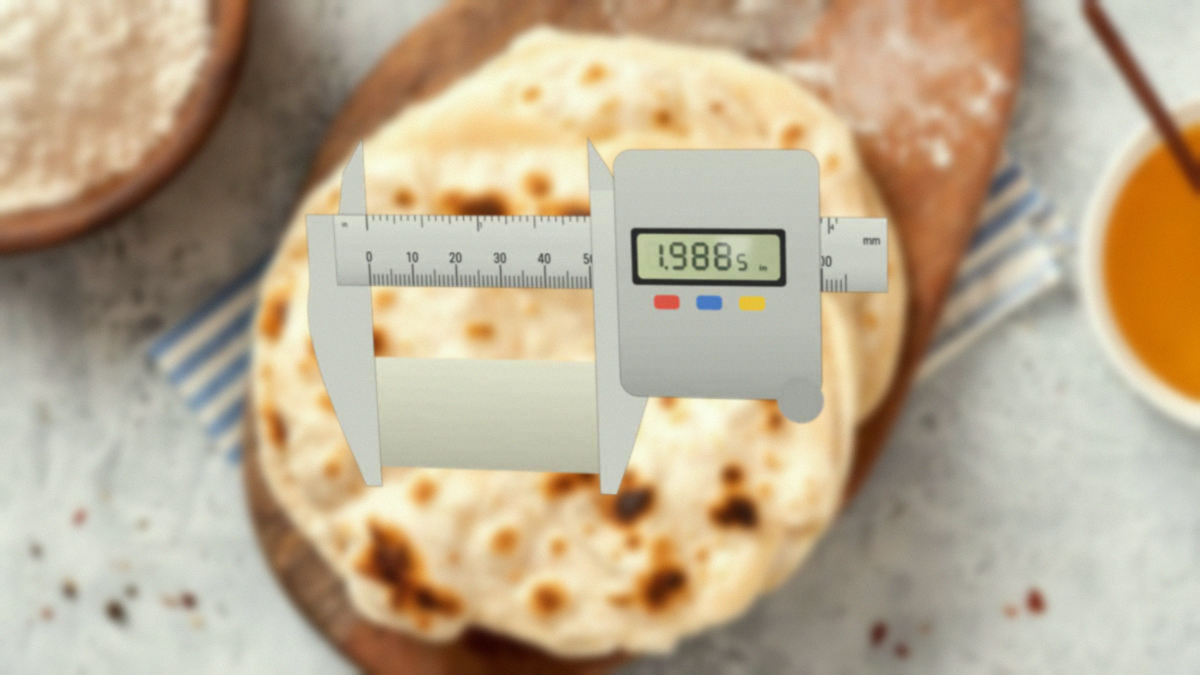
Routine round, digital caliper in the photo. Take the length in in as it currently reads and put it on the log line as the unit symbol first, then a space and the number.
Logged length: in 1.9885
